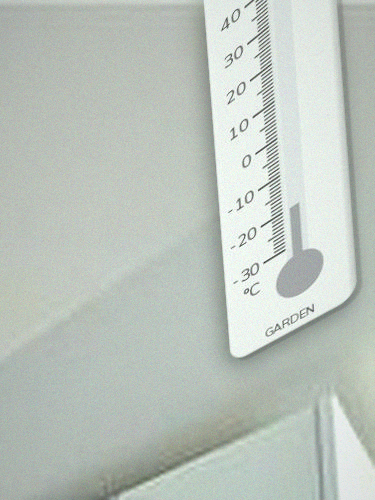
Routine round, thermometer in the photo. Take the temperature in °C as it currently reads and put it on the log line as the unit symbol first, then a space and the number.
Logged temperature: °C -20
